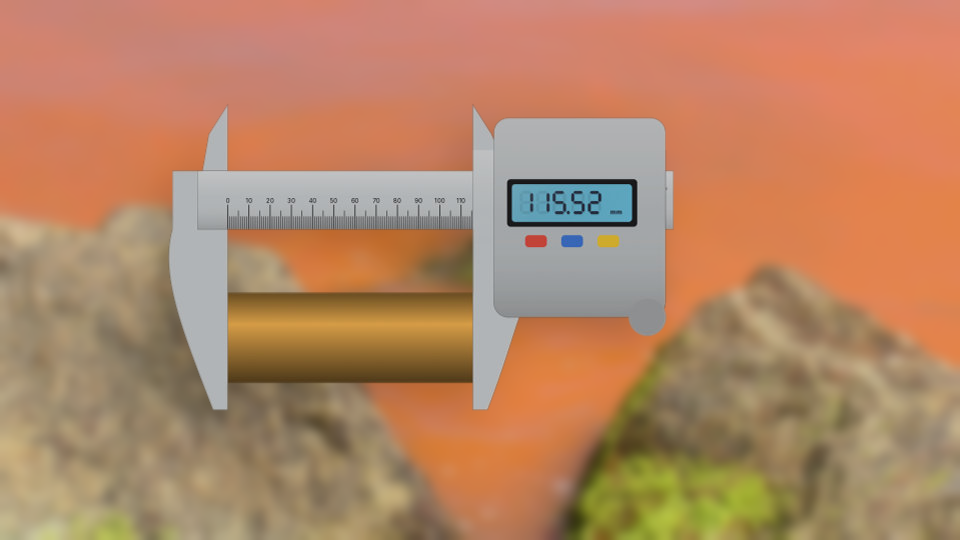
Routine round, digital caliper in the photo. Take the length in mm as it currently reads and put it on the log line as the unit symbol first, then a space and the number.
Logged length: mm 115.52
